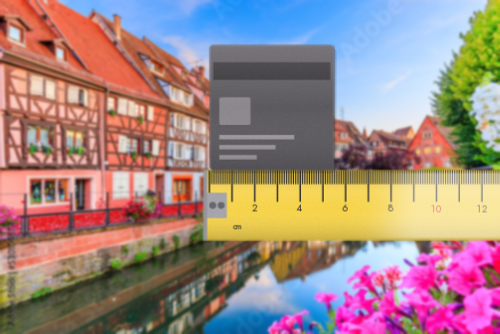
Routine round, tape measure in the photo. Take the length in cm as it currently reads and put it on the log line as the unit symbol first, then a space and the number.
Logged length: cm 5.5
